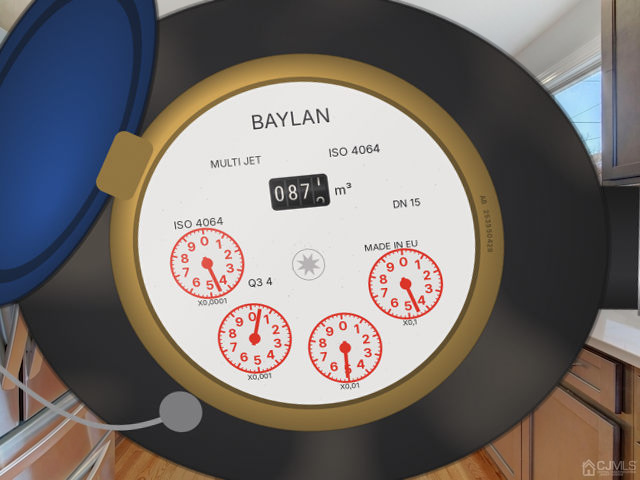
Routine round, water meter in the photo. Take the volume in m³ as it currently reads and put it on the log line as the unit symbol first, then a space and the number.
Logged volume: m³ 871.4504
